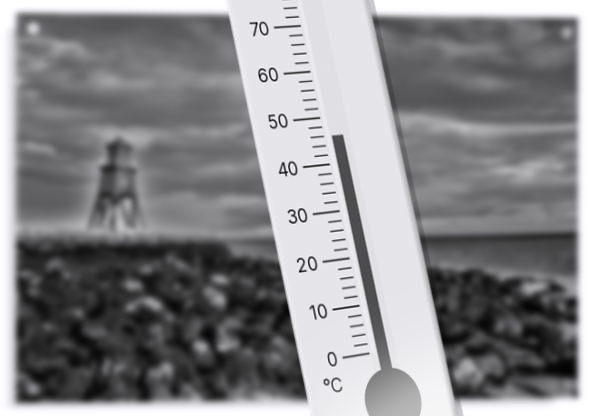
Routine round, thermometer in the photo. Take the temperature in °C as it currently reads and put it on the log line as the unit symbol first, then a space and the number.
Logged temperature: °C 46
